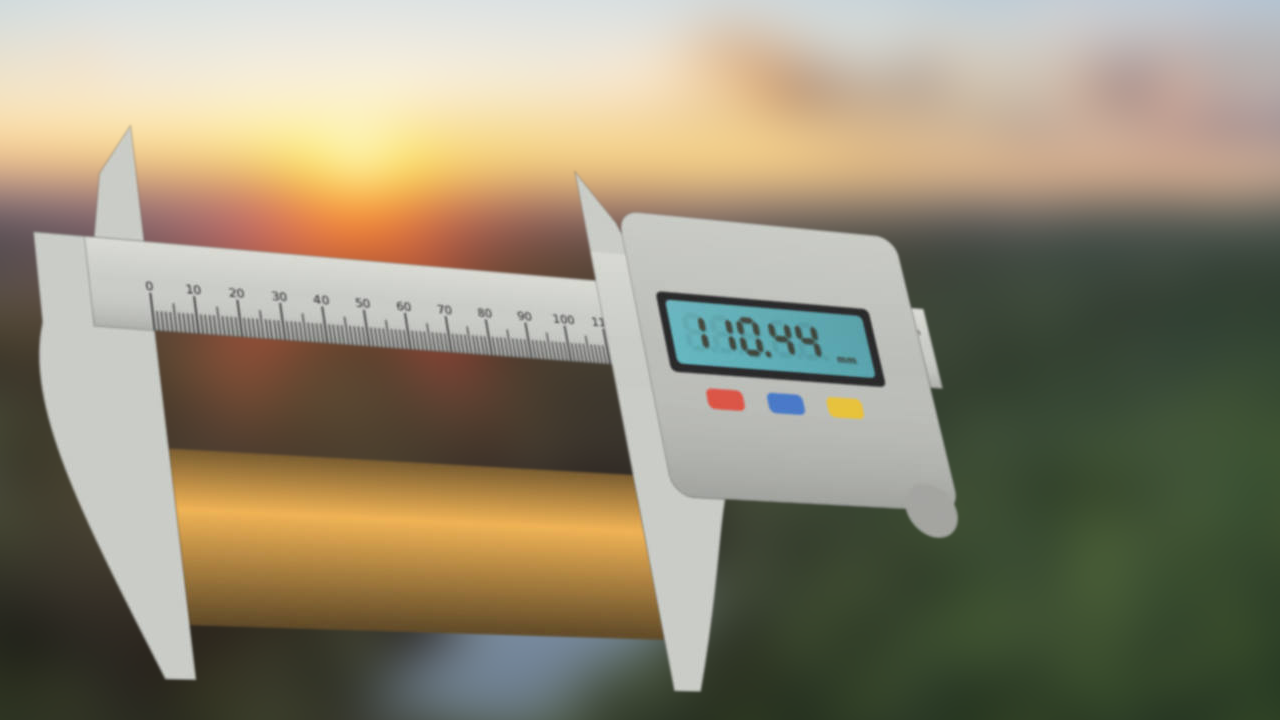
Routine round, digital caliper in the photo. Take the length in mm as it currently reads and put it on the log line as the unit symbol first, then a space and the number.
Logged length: mm 110.44
